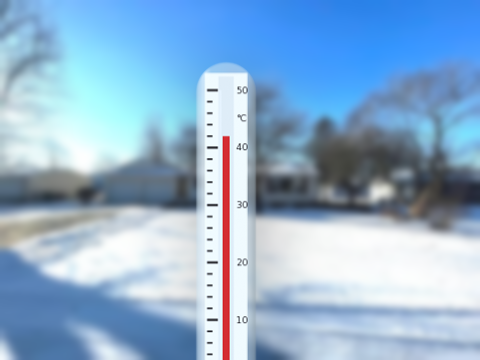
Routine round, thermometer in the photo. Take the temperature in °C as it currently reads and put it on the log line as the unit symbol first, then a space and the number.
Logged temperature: °C 42
